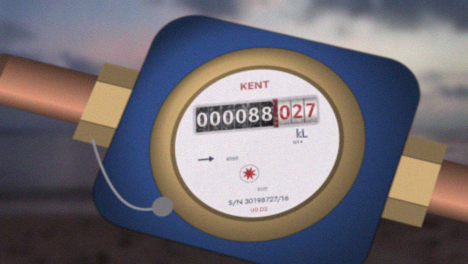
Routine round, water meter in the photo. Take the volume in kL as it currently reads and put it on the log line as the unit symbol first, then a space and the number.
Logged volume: kL 88.027
